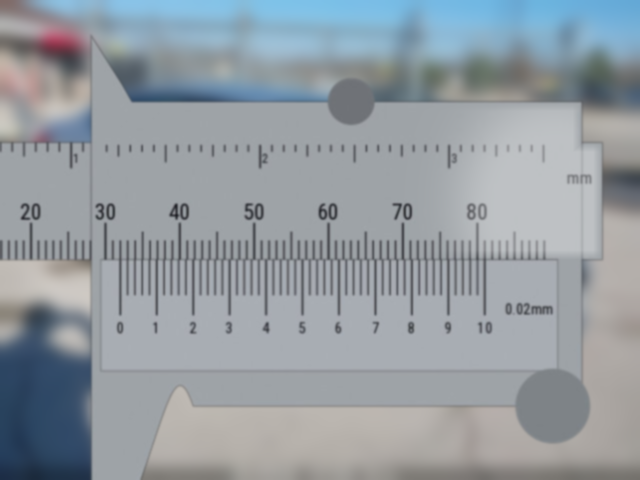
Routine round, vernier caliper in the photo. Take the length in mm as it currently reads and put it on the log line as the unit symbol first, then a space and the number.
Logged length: mm 32.0
